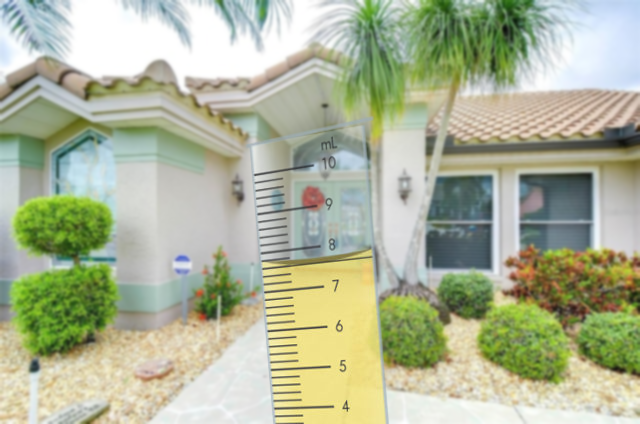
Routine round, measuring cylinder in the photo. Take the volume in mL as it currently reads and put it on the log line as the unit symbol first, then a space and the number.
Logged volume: mL 7.6
